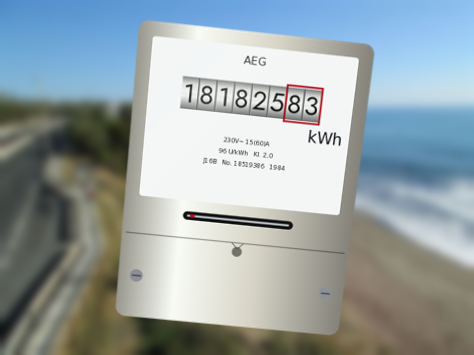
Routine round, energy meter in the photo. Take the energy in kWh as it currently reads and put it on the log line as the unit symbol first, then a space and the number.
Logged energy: kWh 181825.83
